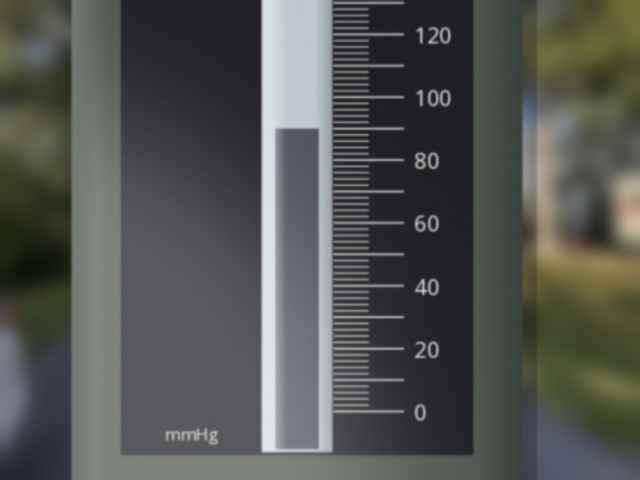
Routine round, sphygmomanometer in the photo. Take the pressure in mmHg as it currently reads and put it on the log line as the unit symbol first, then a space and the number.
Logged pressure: mmHg 90
